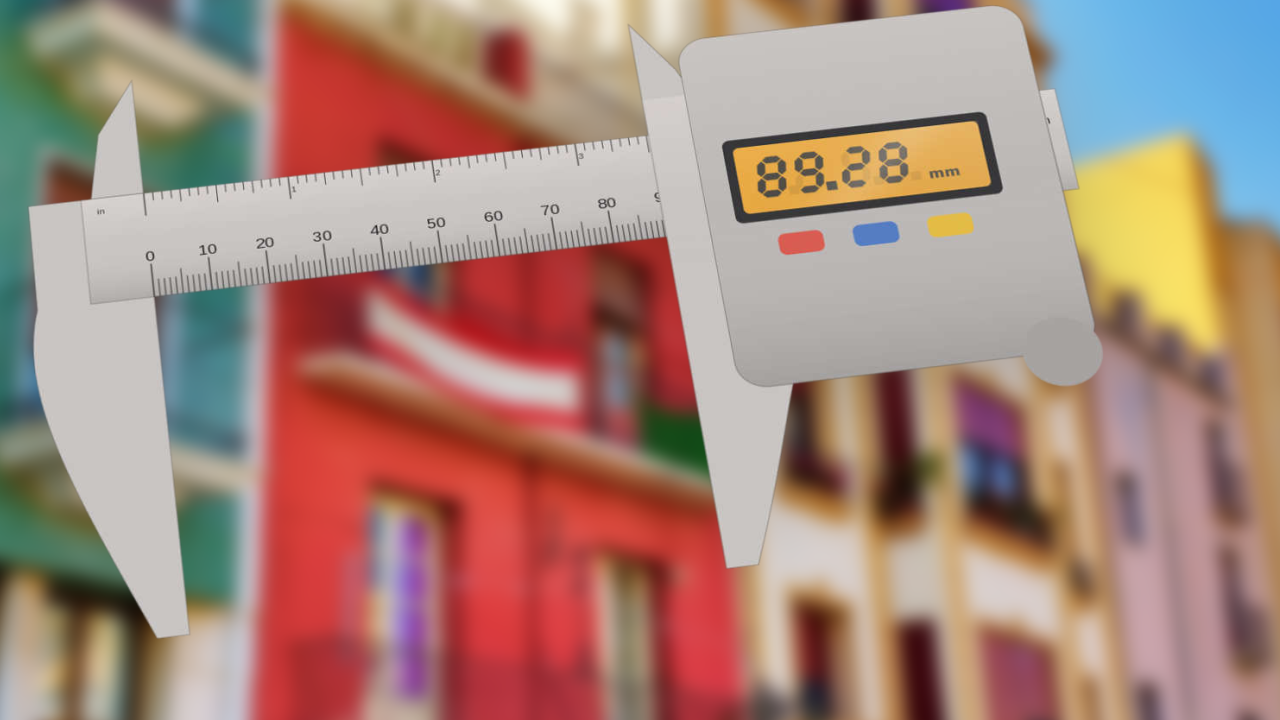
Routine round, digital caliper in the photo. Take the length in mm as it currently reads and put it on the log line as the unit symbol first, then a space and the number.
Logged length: mm 89.28
